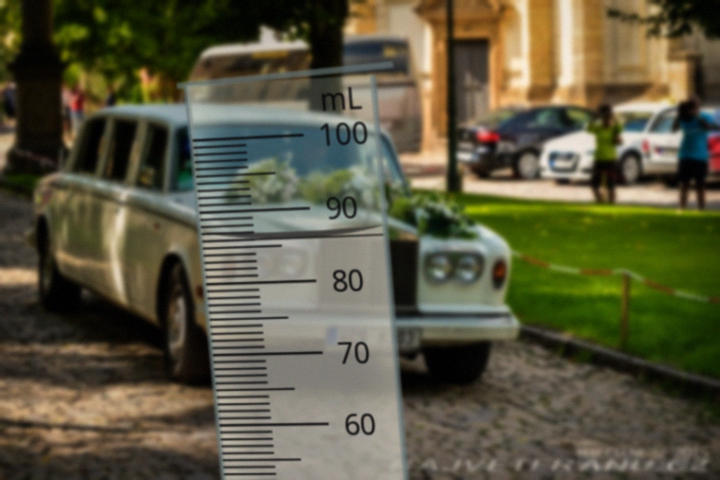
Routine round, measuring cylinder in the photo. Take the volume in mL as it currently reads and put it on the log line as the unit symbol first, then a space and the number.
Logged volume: mL 86
